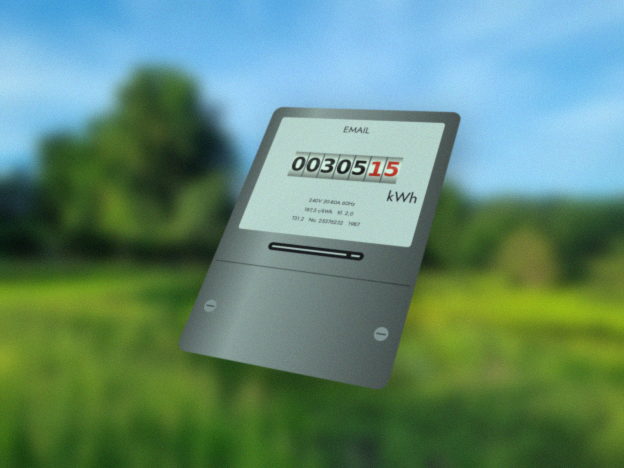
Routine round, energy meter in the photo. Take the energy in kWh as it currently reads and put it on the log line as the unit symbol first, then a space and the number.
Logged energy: kWh 305.15
